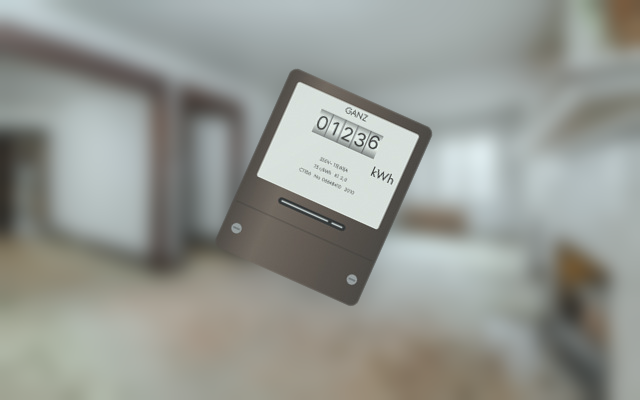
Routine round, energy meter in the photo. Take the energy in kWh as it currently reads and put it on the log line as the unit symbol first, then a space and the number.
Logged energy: kWh 1236
